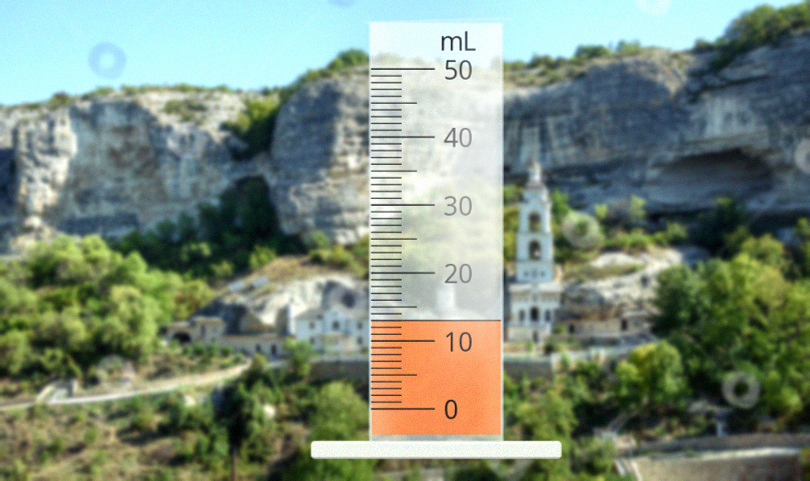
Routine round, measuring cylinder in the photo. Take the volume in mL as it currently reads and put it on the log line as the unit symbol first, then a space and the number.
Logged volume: mL 13
